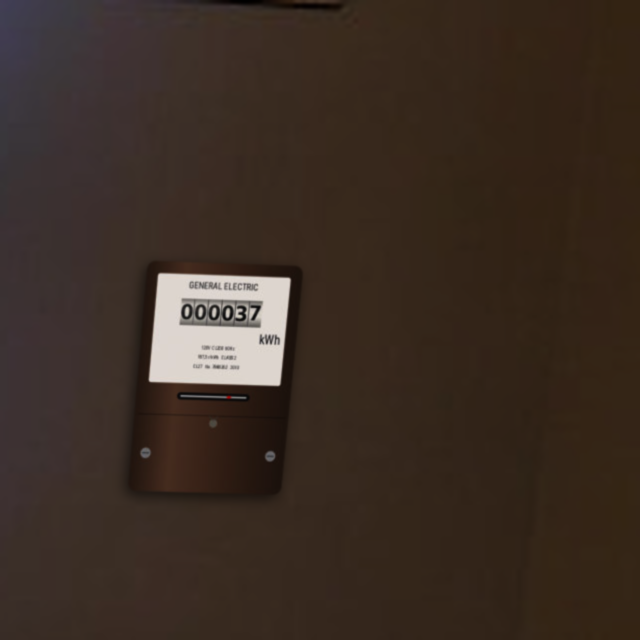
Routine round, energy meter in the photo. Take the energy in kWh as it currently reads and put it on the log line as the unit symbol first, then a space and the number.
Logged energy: kWh 37
